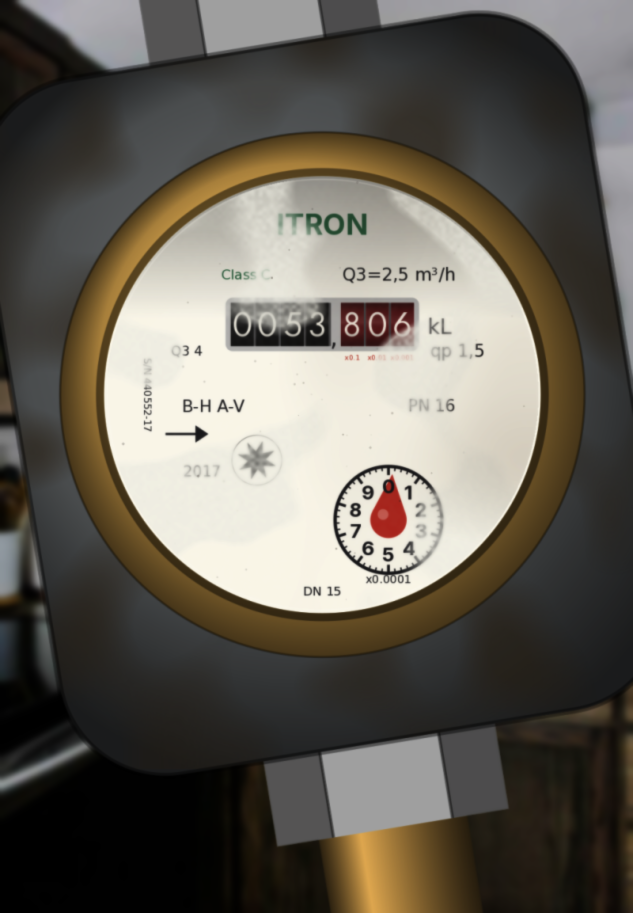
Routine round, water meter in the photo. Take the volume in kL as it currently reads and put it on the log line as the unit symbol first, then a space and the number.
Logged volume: kL 53.8060
